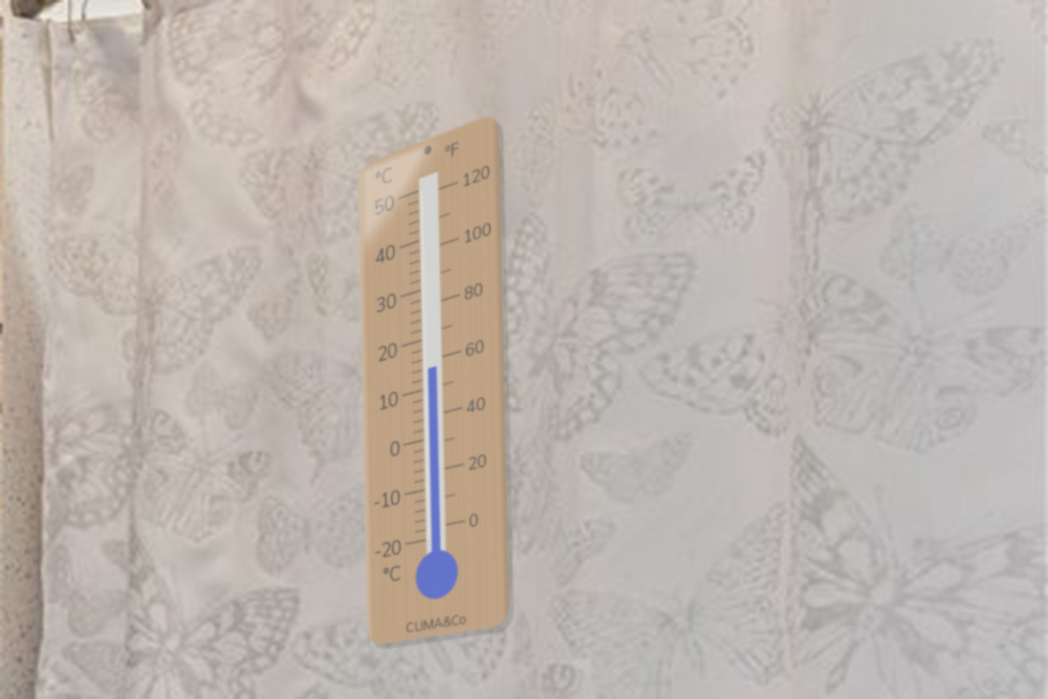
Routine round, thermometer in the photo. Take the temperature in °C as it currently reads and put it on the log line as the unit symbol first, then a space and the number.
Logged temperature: °C 14
